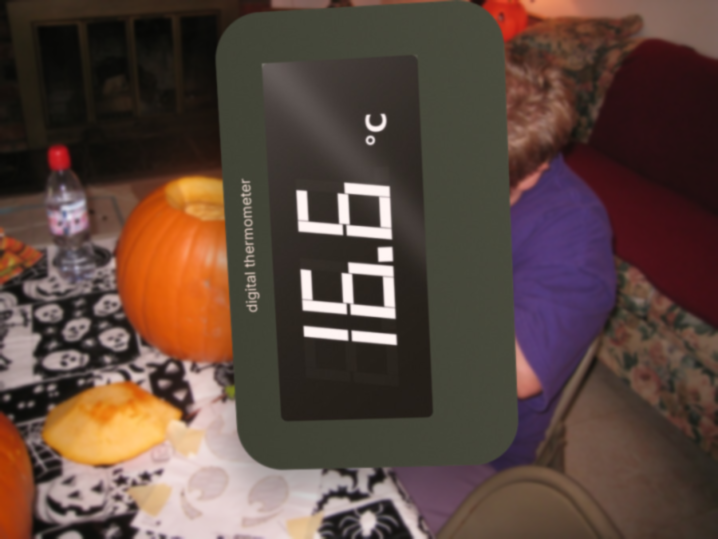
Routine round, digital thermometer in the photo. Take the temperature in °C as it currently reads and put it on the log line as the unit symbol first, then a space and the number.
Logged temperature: °C 16.6
